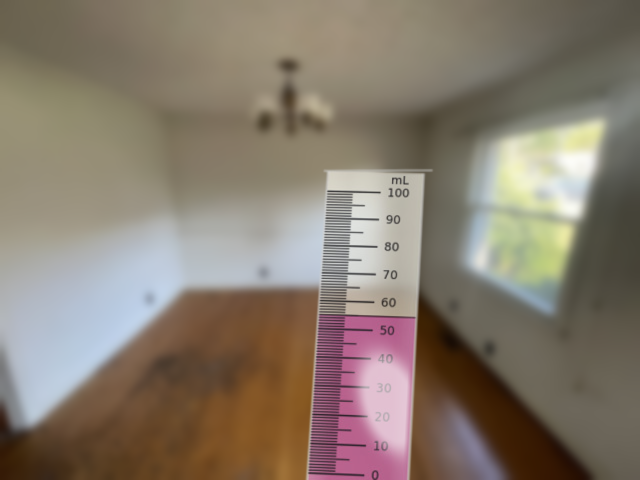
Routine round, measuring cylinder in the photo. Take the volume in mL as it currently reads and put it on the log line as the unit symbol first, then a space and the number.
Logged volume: mL 55
